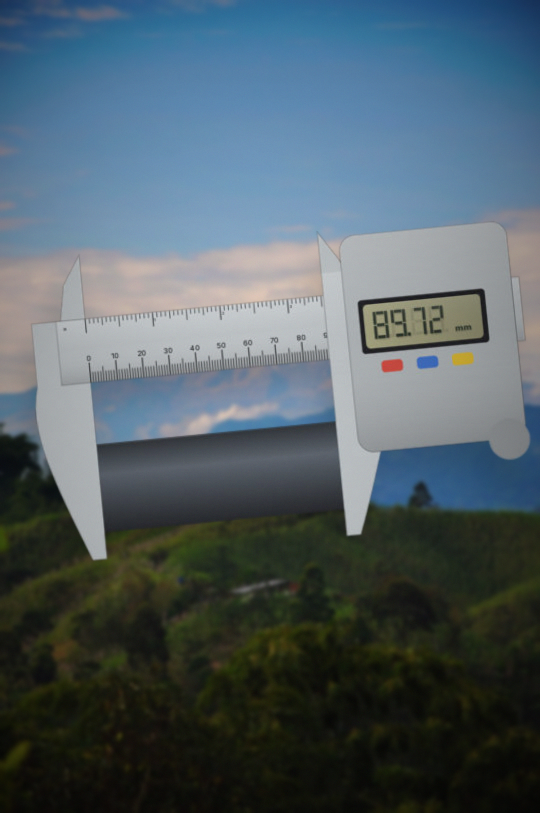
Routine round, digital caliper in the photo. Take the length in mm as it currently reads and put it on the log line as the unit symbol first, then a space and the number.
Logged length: mm 89.72
